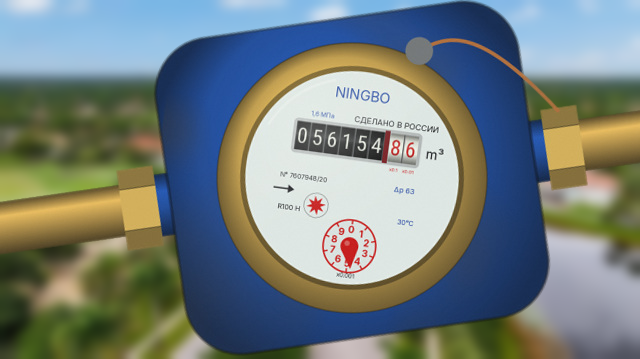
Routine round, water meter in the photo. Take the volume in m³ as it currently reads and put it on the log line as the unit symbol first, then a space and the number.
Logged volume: m³ 56154.864
